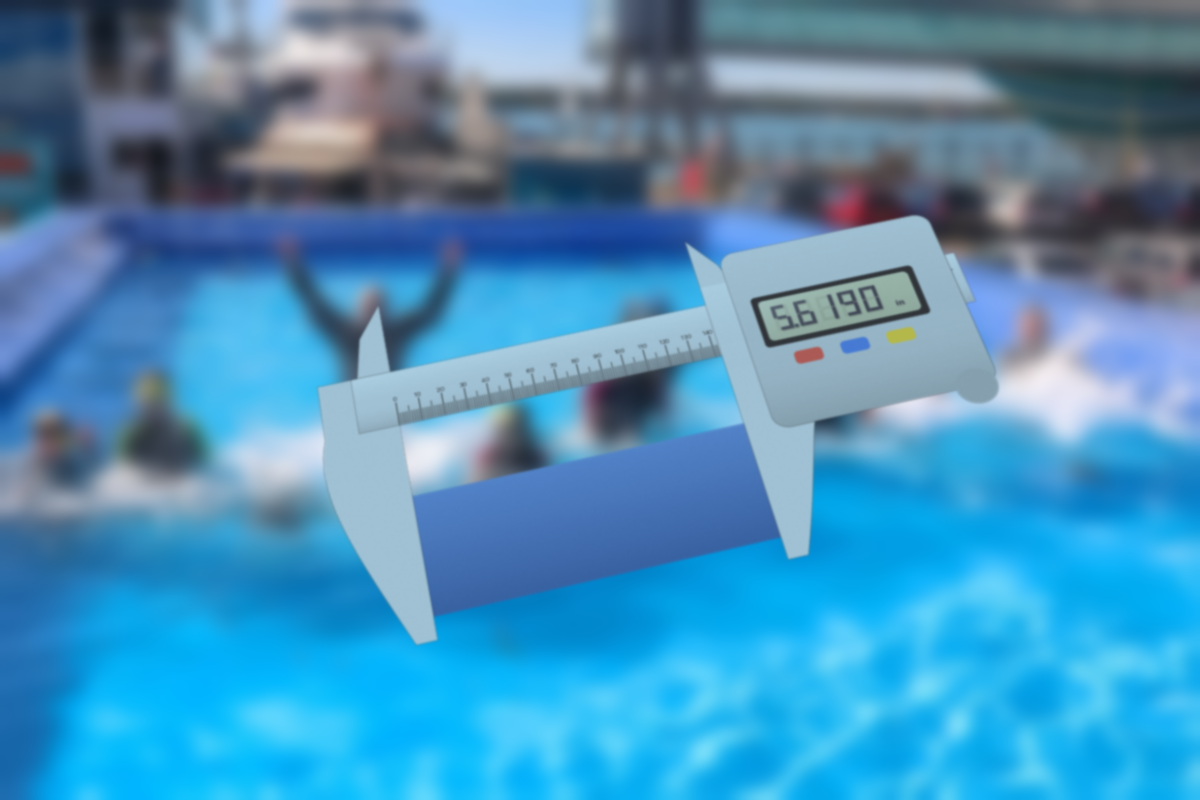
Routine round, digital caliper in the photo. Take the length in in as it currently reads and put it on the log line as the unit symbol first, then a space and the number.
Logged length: in 5.6190
